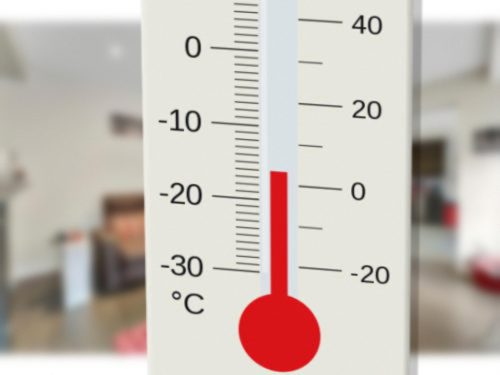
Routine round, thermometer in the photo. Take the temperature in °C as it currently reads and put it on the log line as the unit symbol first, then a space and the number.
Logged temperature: °C -16
